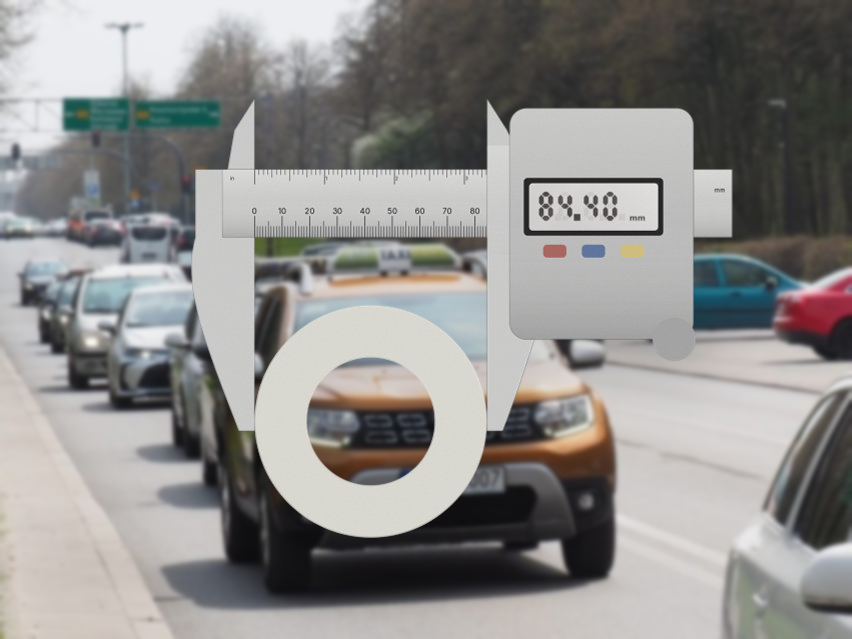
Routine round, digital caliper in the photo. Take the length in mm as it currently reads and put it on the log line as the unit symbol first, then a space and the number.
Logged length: mm 84.40
